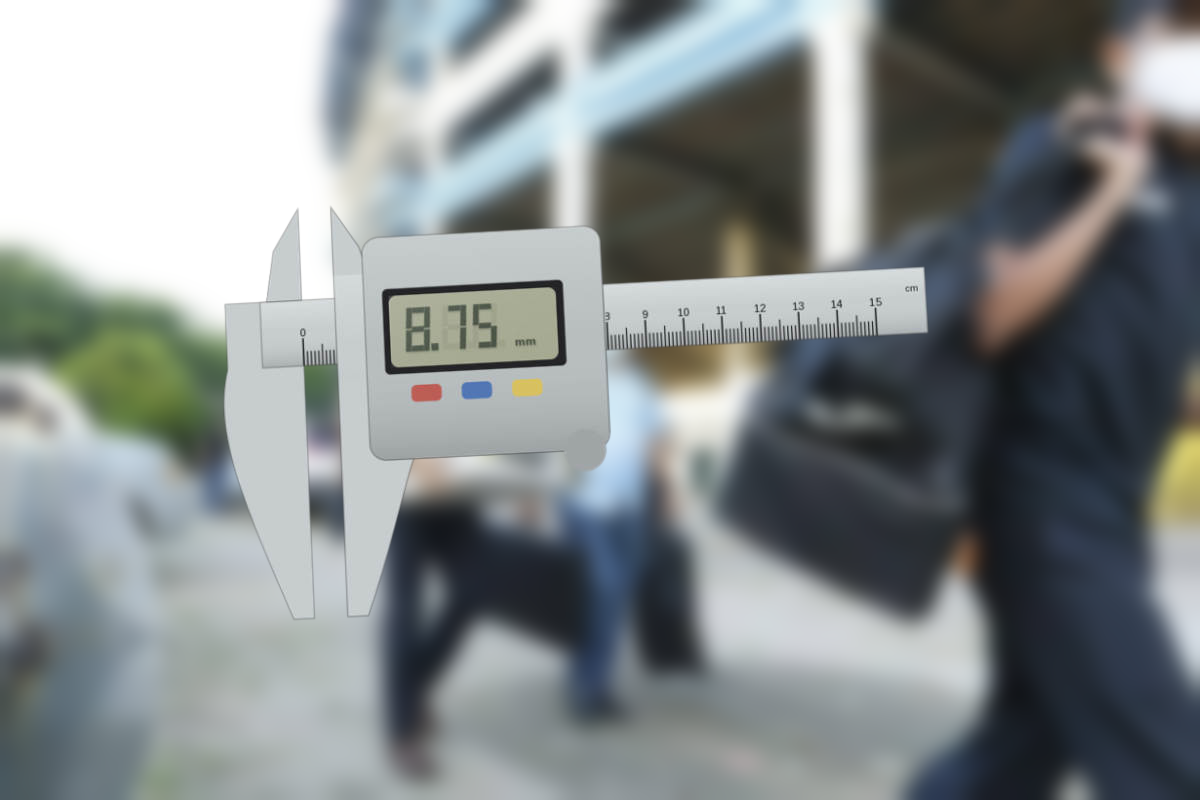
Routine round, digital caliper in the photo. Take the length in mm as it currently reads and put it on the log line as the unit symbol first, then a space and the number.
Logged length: mm 8.75
